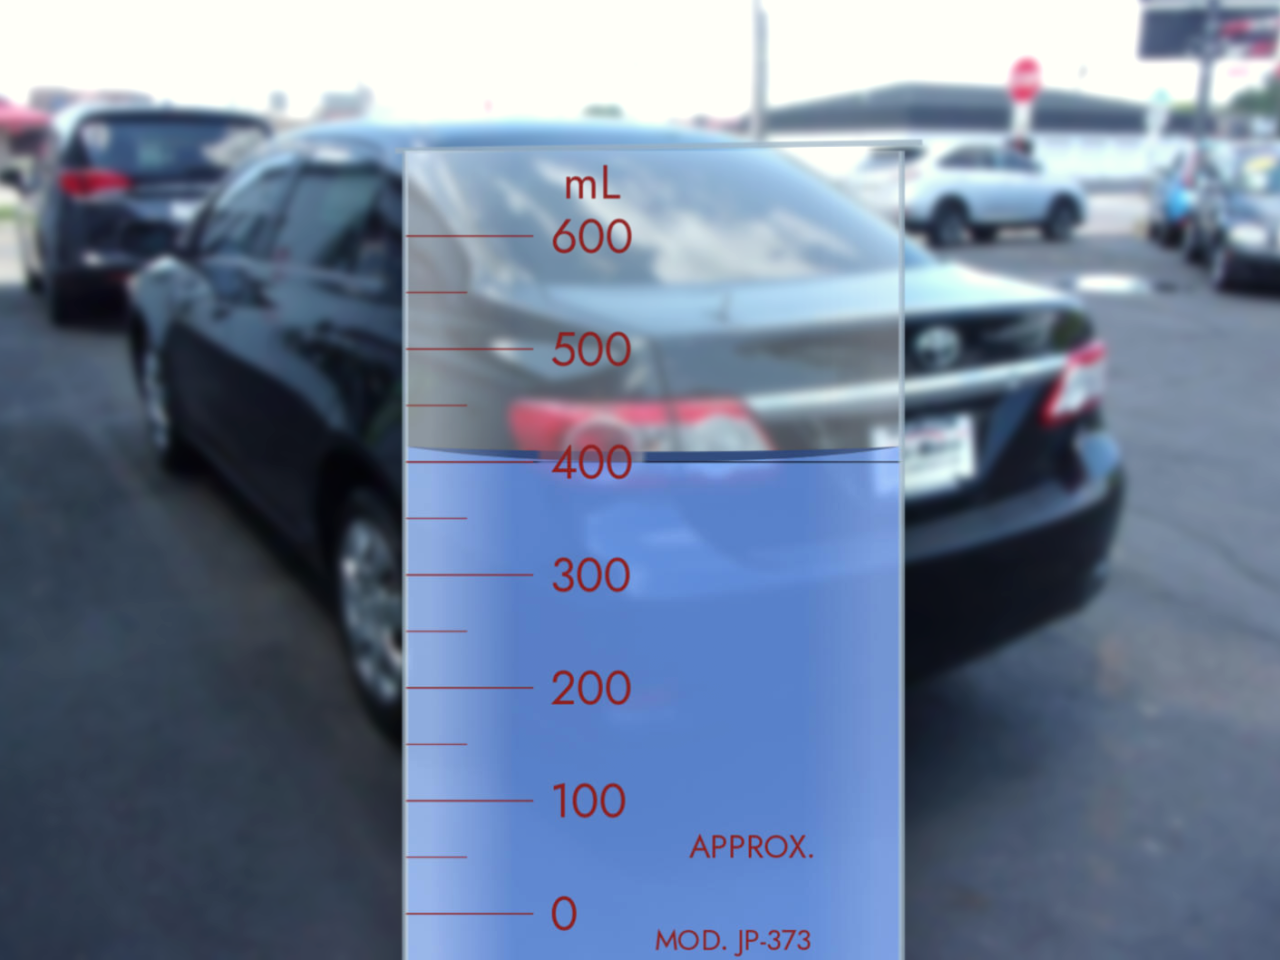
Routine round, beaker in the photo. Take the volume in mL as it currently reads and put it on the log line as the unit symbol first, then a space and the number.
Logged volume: mL 400
